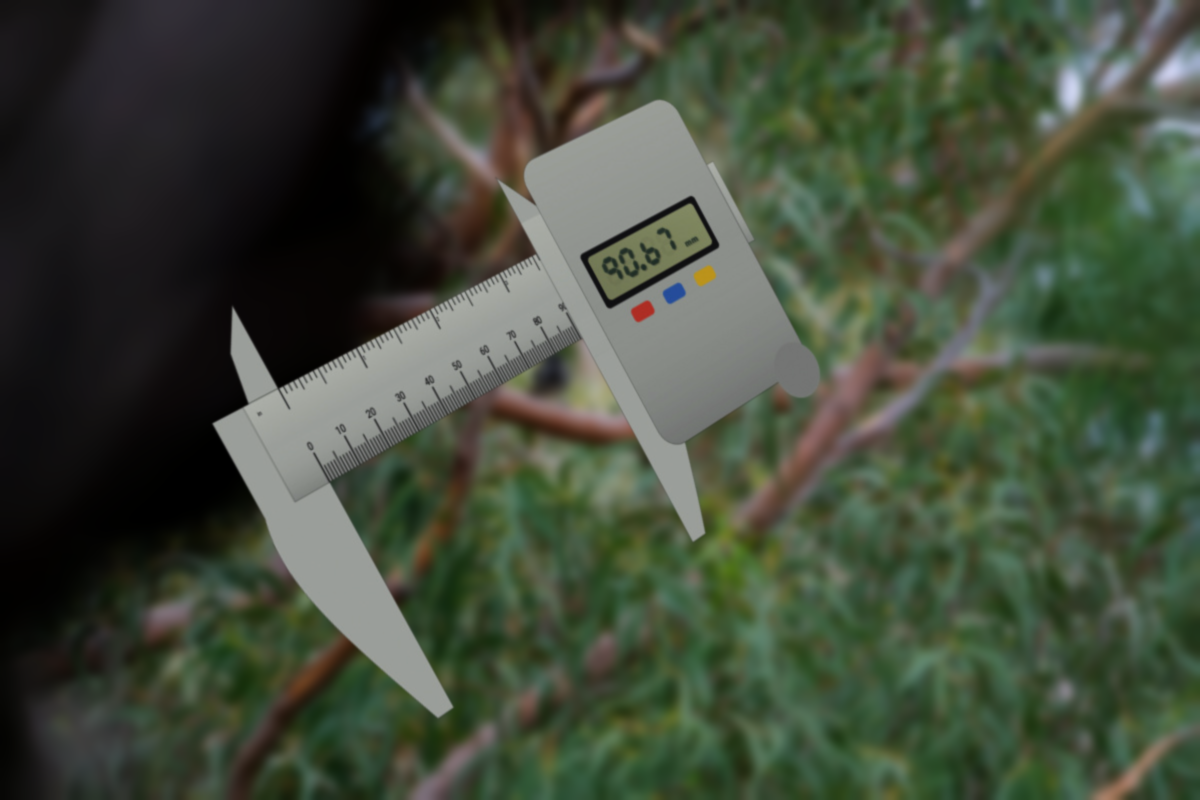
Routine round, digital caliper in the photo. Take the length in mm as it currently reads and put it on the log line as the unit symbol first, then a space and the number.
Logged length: mm 90.67
